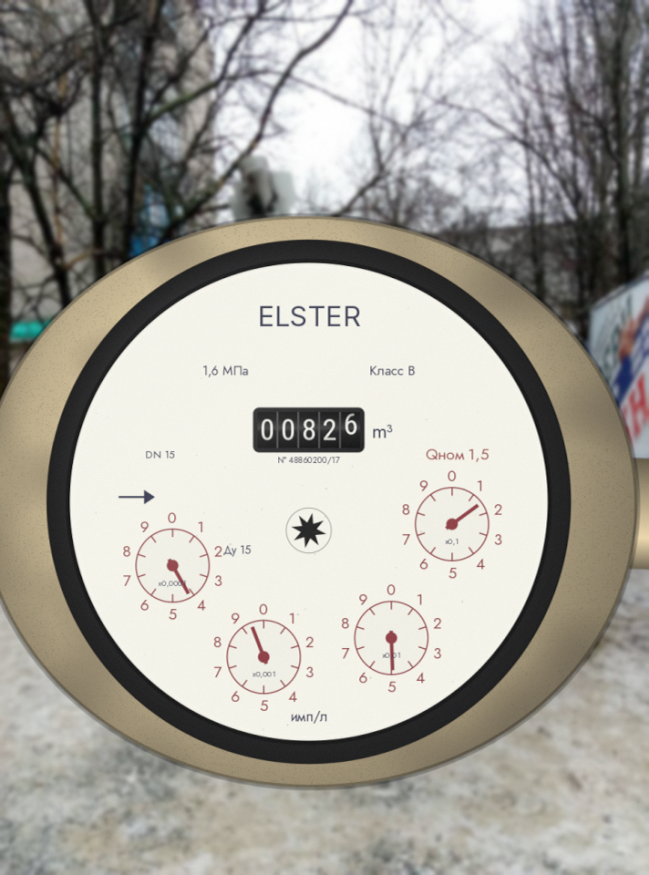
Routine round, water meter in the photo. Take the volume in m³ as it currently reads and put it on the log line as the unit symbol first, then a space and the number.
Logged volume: m³ 826.1494
